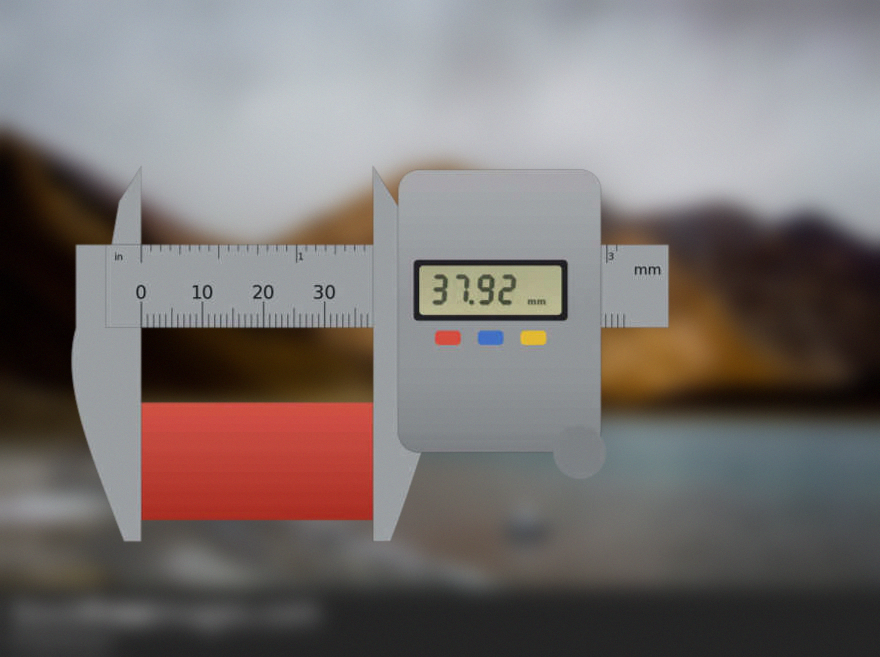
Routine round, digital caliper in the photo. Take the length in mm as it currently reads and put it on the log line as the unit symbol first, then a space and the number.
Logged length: mm 37.92
